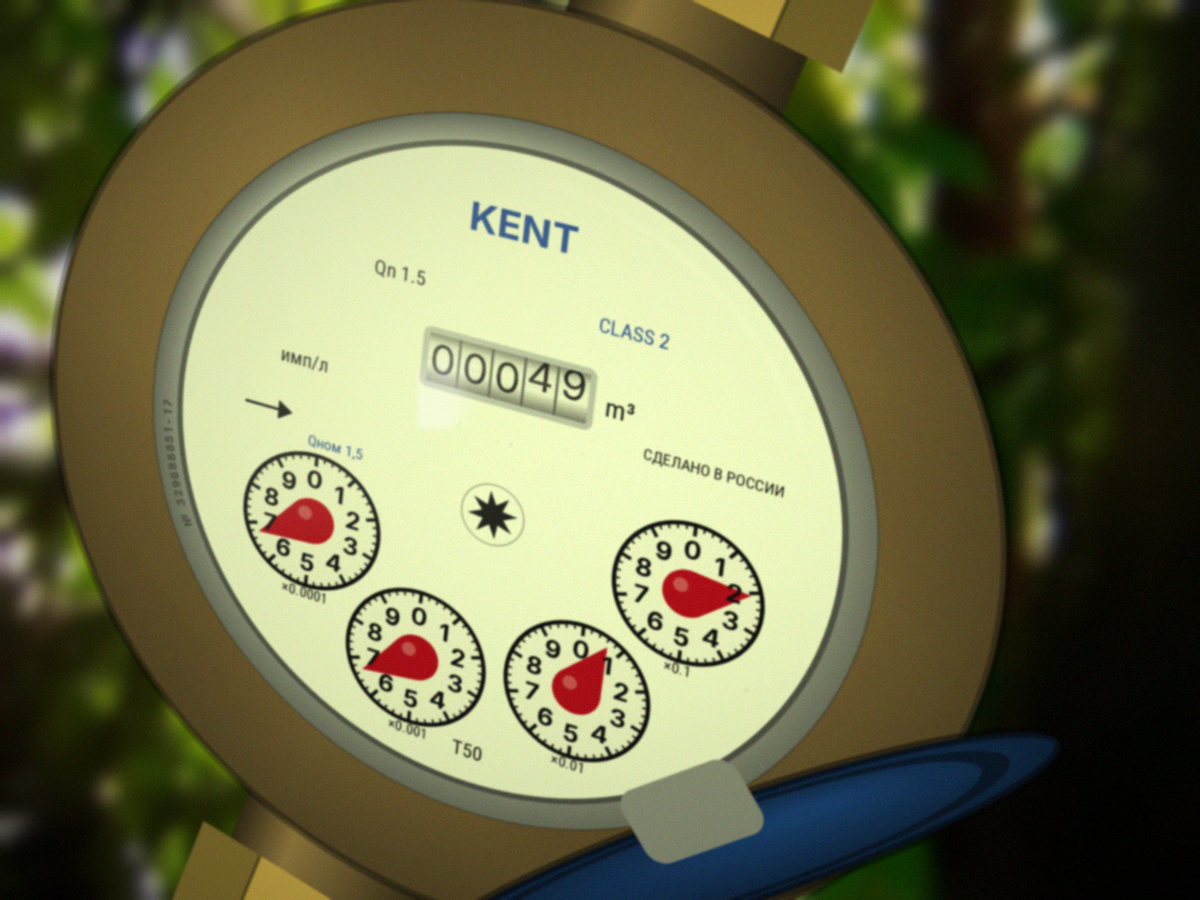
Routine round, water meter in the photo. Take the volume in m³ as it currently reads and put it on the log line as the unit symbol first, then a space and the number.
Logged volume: m³ 49.2066
